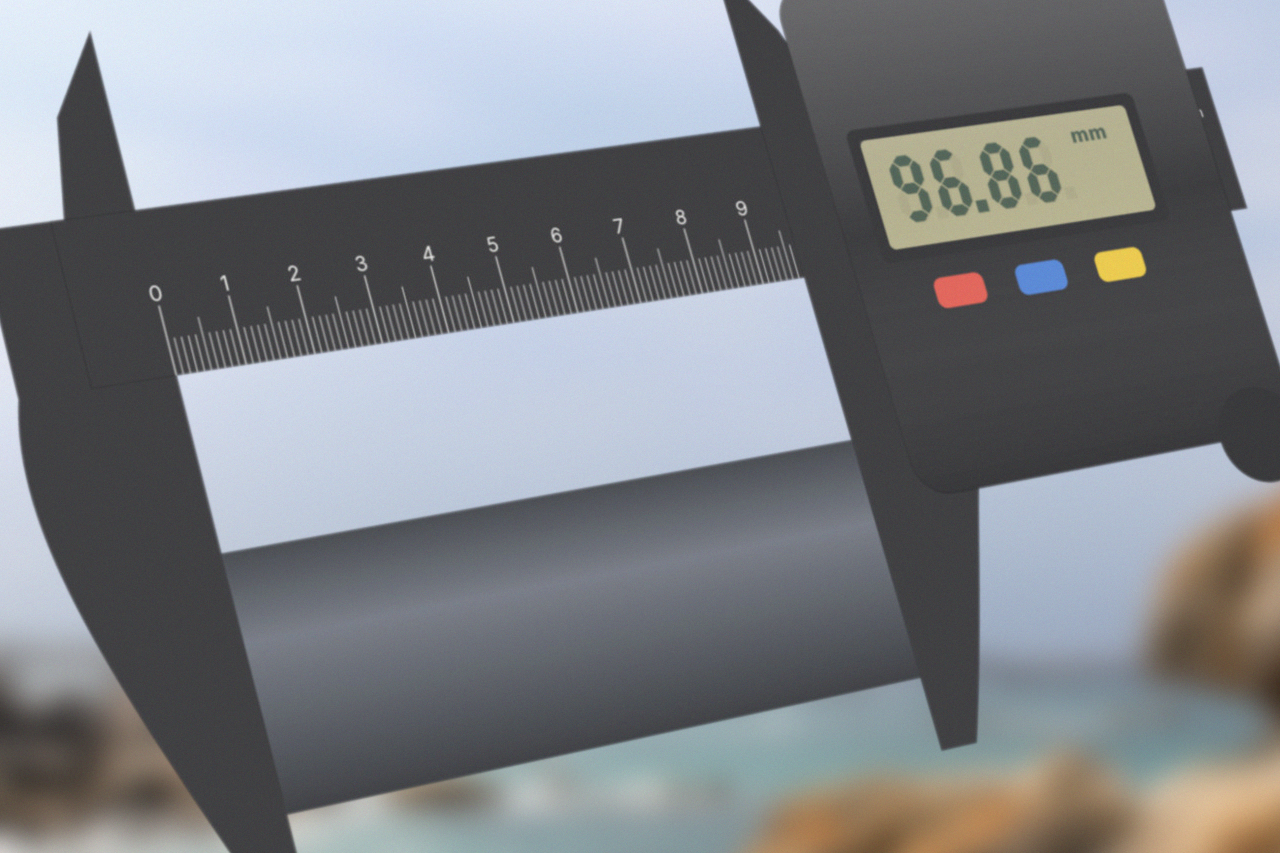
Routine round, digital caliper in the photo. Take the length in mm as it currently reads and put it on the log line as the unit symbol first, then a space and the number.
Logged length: mm 96.86
